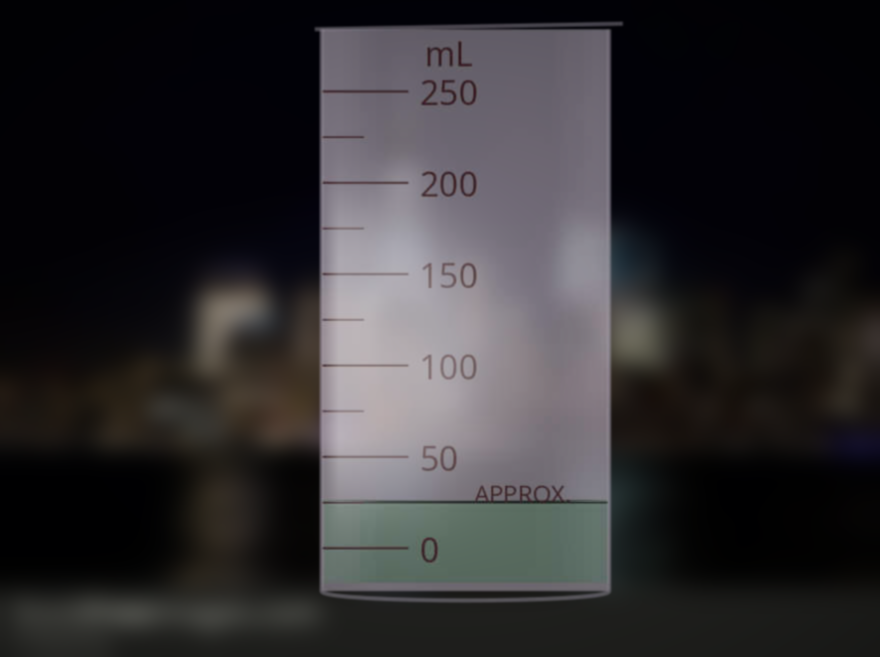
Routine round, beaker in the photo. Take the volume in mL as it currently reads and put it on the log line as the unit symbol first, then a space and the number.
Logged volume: mL 25
